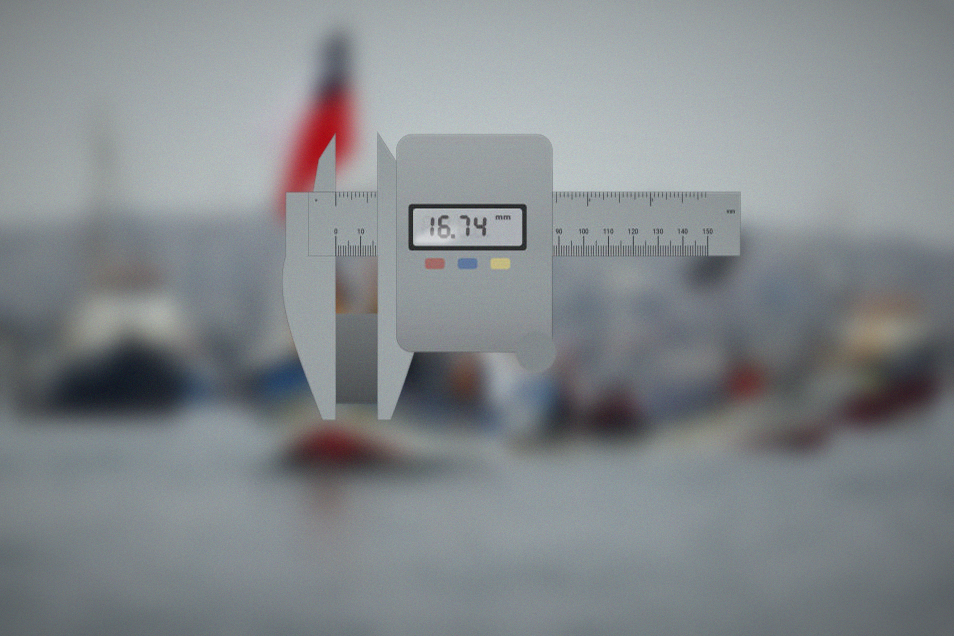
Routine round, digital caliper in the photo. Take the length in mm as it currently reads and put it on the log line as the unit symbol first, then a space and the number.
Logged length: mm 16.74
